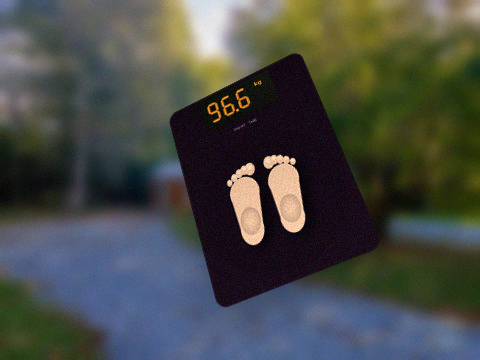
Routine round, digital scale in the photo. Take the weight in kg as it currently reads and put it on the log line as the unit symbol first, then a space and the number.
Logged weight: kg 96.6
